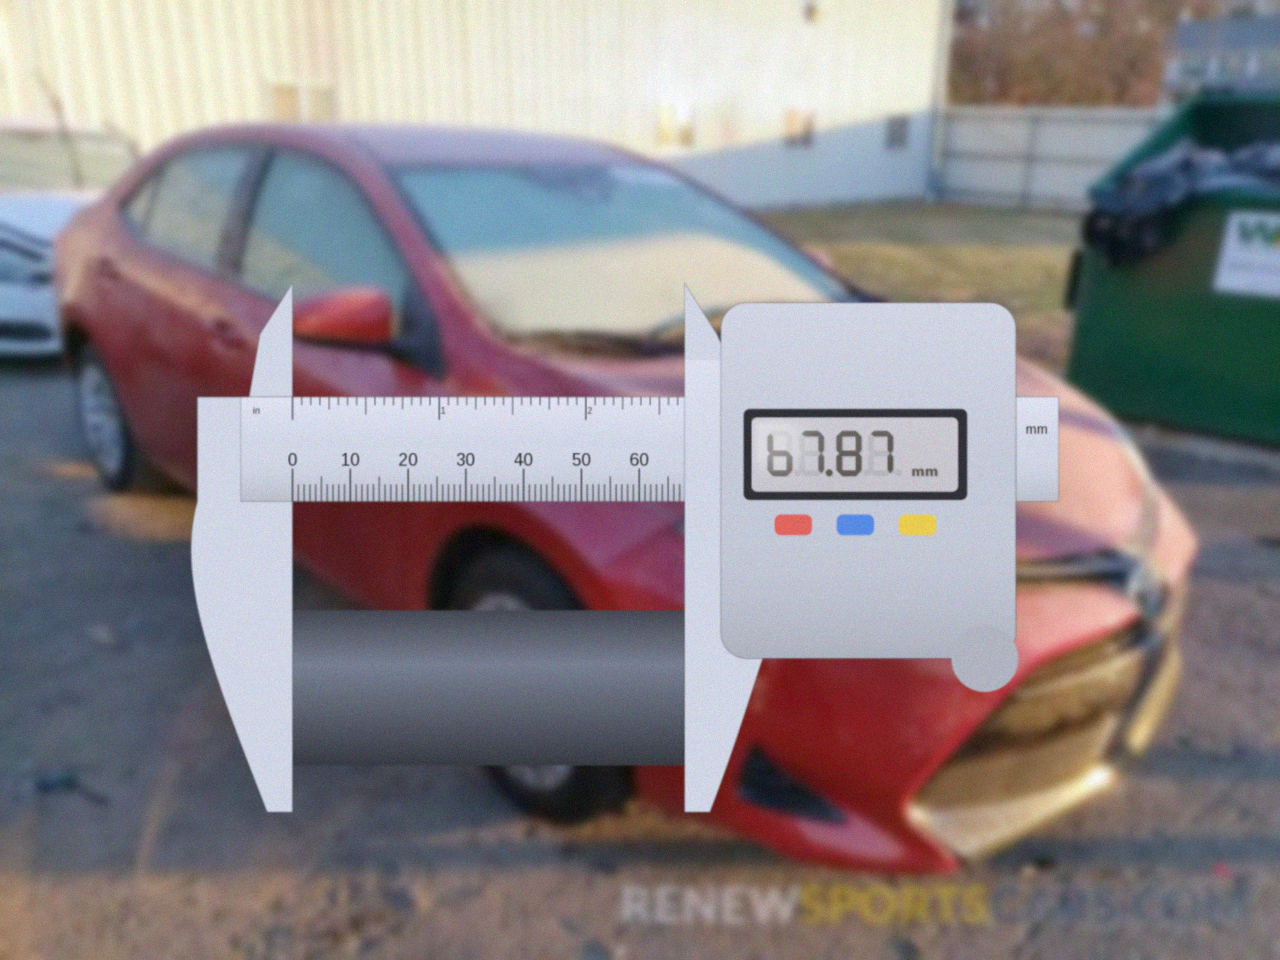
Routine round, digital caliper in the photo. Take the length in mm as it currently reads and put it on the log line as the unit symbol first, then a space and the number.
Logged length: mm 67.87
